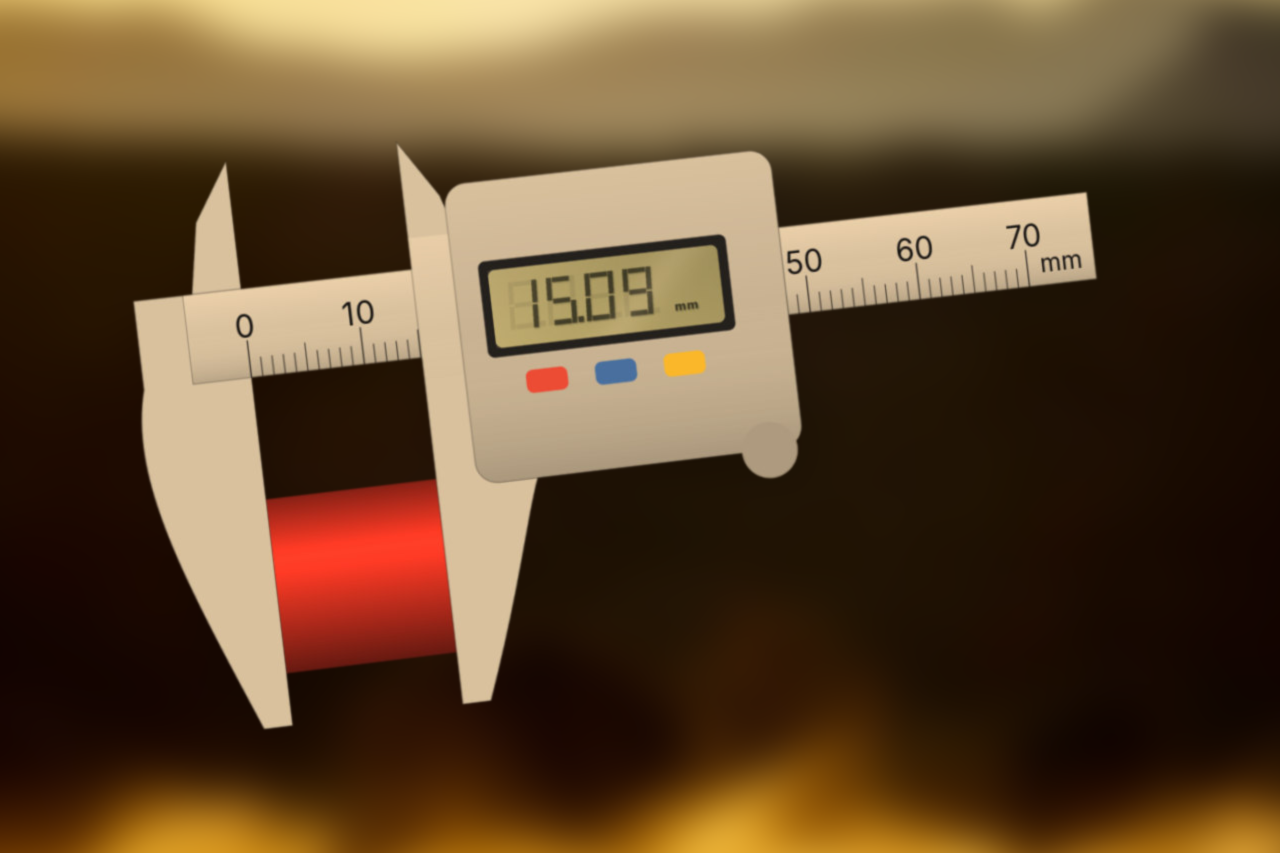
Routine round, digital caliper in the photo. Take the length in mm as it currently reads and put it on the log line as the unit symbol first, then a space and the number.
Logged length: mm 15.09
